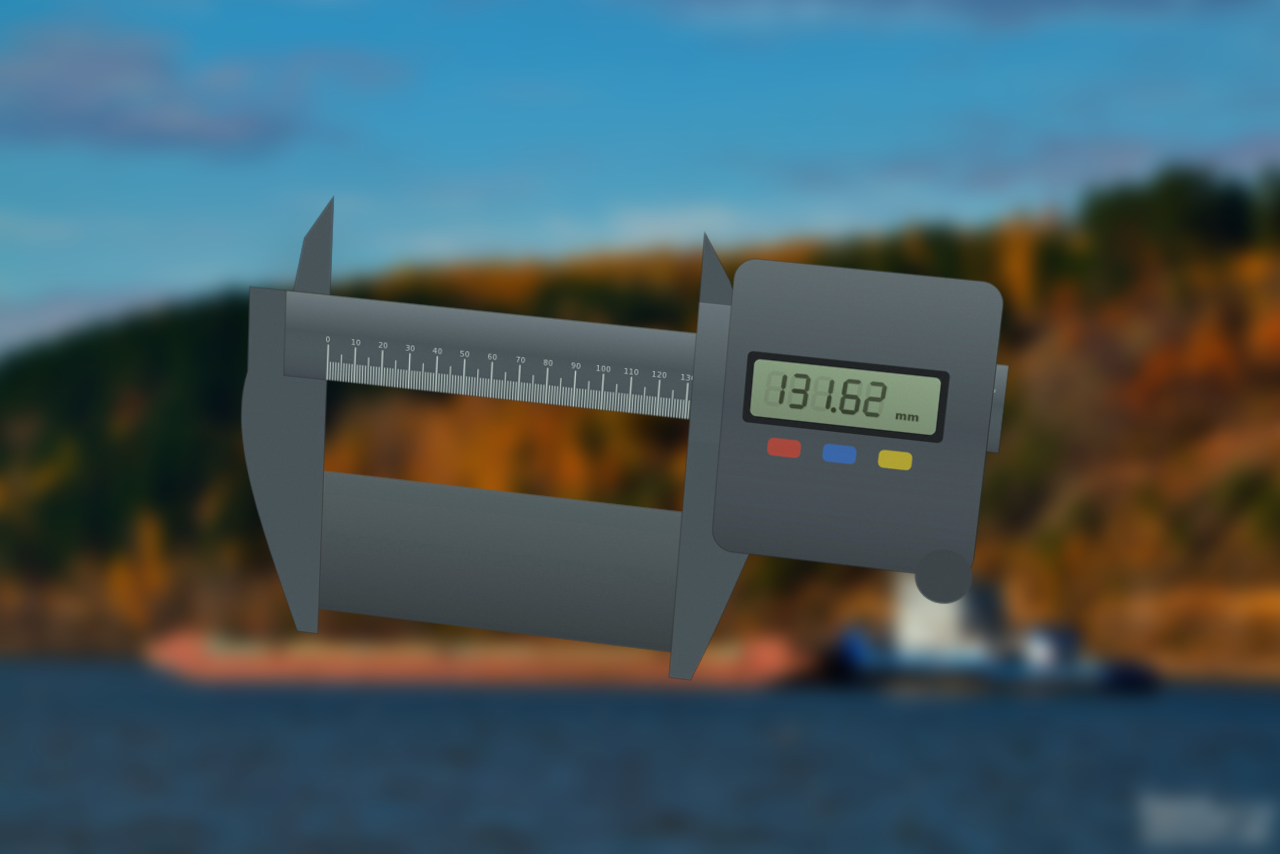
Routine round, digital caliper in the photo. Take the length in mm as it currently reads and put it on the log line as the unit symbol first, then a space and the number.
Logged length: mm 131.62
